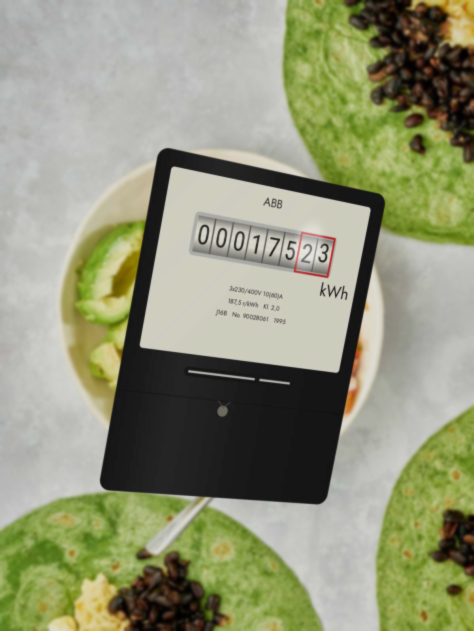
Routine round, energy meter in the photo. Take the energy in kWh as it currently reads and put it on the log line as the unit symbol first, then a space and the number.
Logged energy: kWh 175.23
